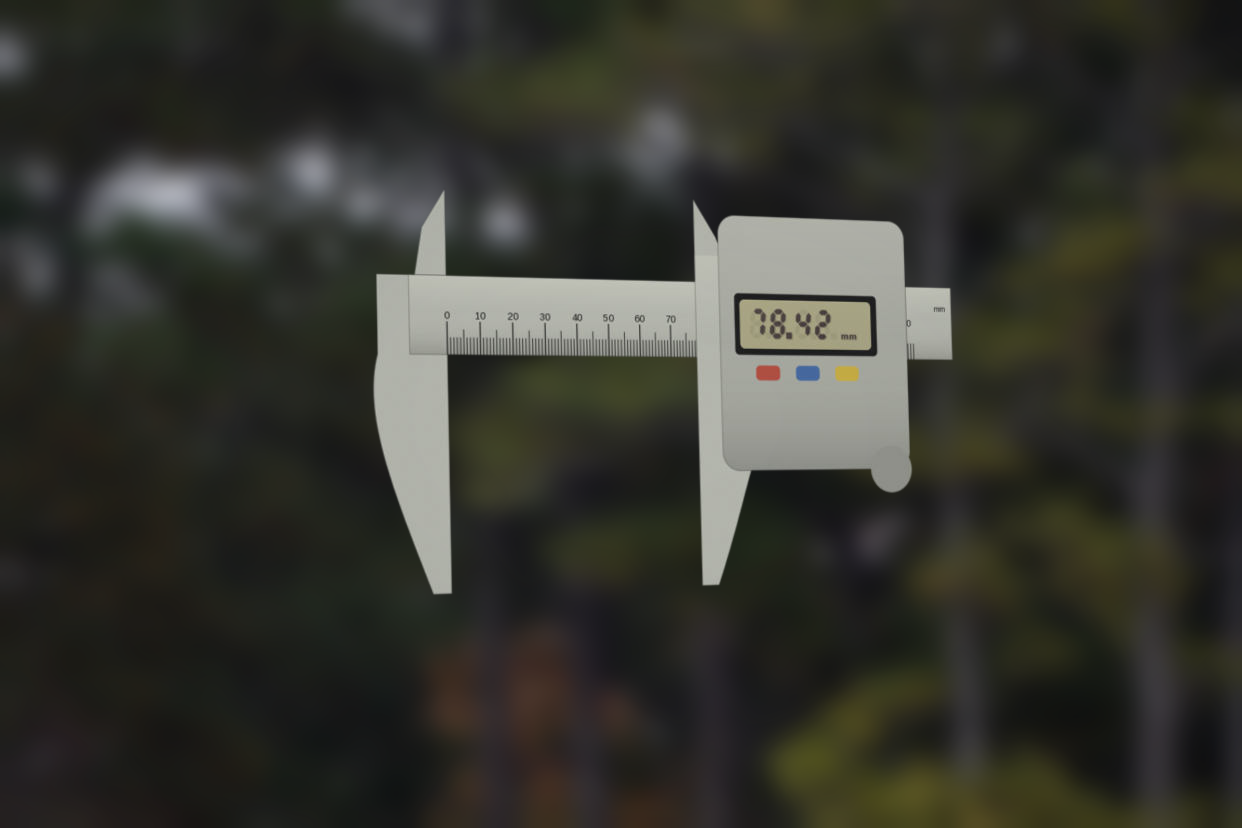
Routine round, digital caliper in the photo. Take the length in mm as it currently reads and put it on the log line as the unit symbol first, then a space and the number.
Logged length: mm 78.42
